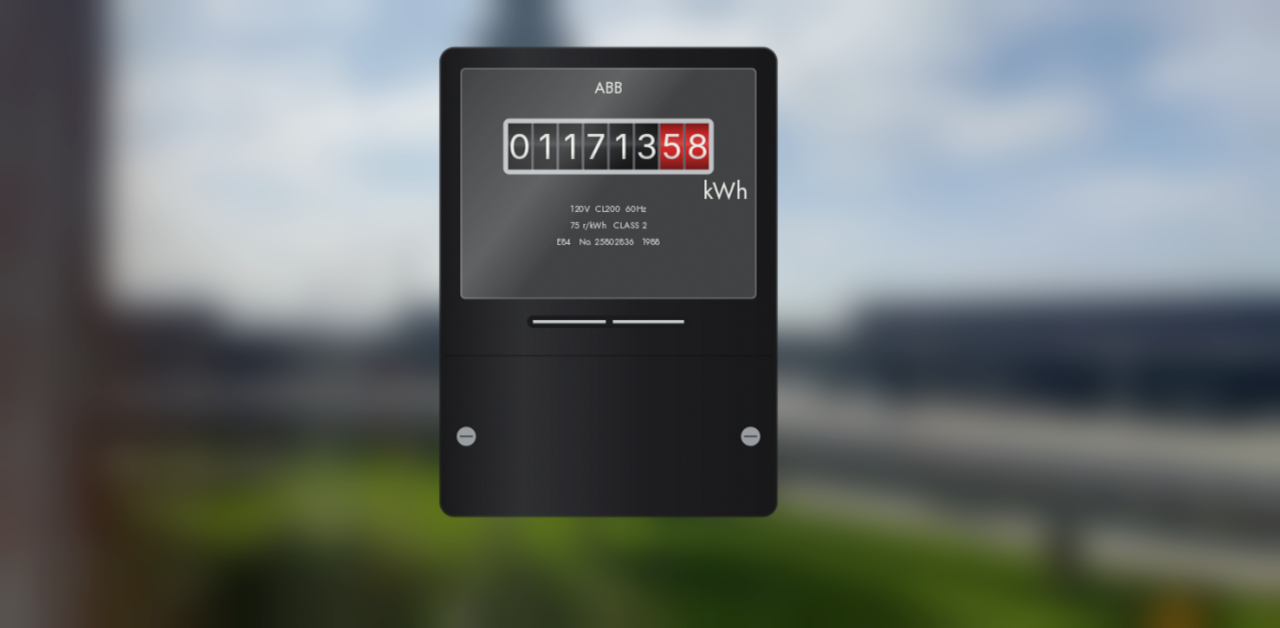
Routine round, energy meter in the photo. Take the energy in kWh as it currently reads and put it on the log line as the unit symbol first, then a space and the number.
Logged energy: kWh 11713.58
